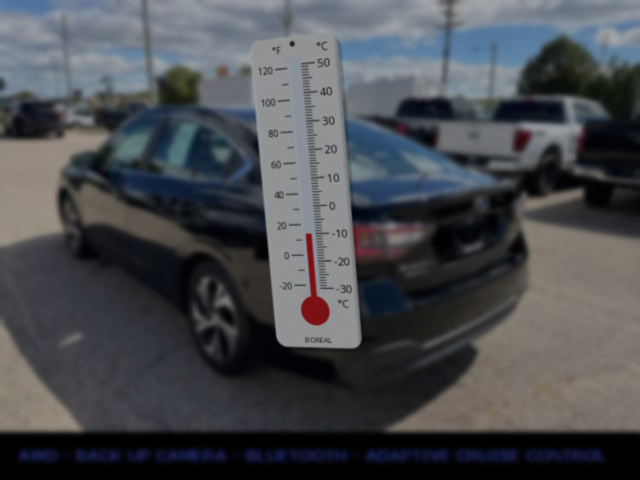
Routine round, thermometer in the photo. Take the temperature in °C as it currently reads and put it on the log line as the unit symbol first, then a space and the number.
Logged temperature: °C -10
